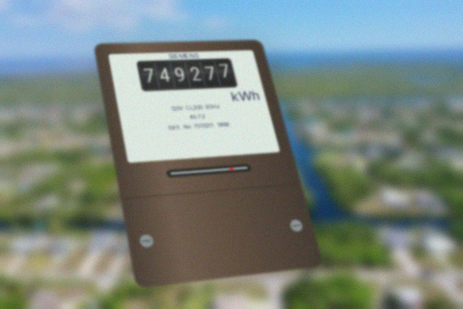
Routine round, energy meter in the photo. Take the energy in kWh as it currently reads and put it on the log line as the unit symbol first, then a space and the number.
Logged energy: kWh 749277
